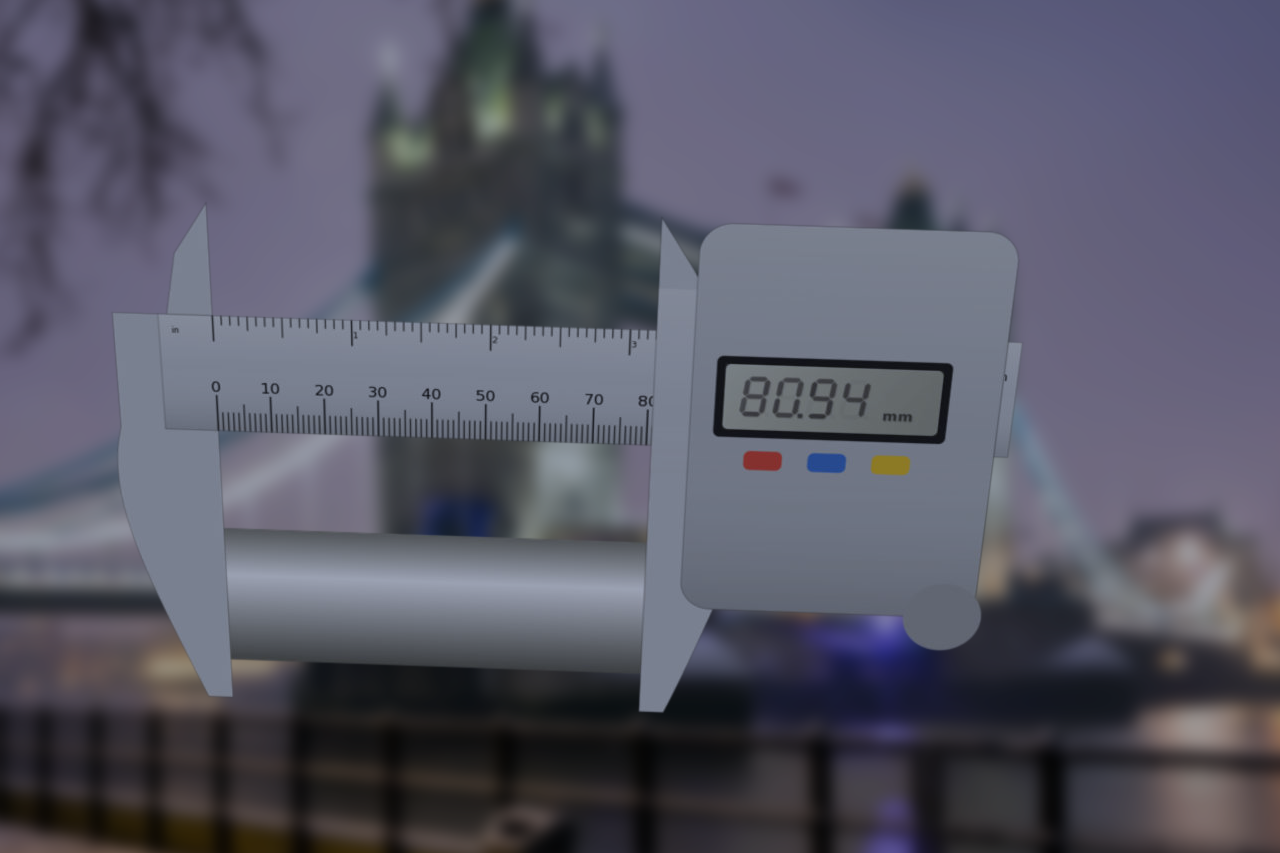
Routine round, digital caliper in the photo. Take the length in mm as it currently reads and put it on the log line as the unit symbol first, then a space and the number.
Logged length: mm 80.94
